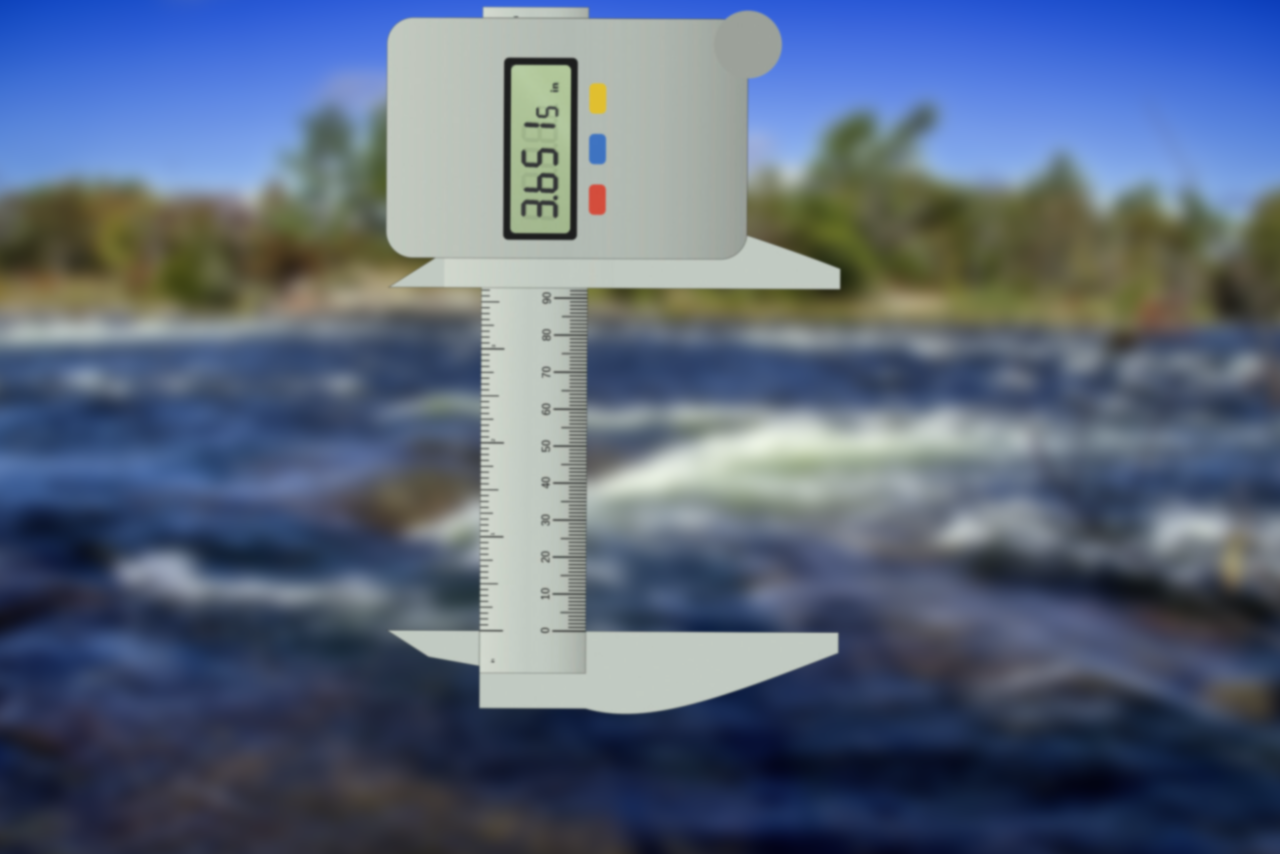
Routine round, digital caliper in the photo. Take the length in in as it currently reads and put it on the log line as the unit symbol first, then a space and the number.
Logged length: in 3.6515
